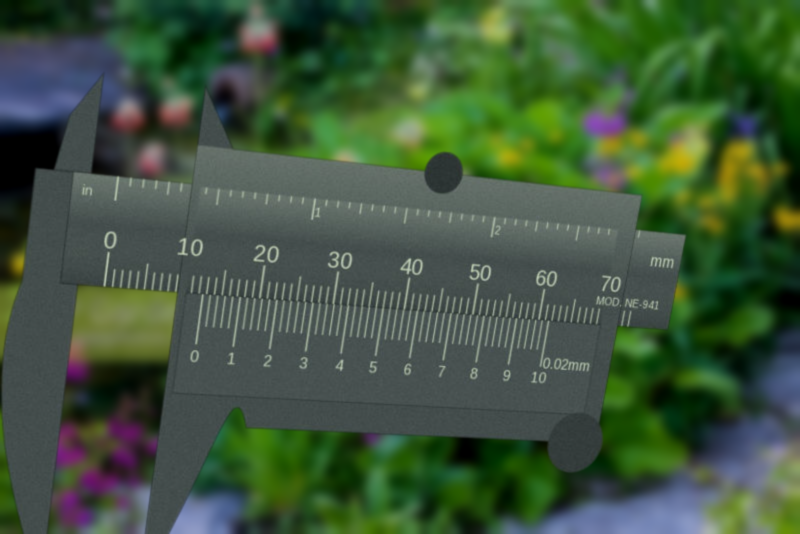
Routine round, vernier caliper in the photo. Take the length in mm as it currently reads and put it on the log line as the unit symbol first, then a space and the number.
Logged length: mm 12.5
